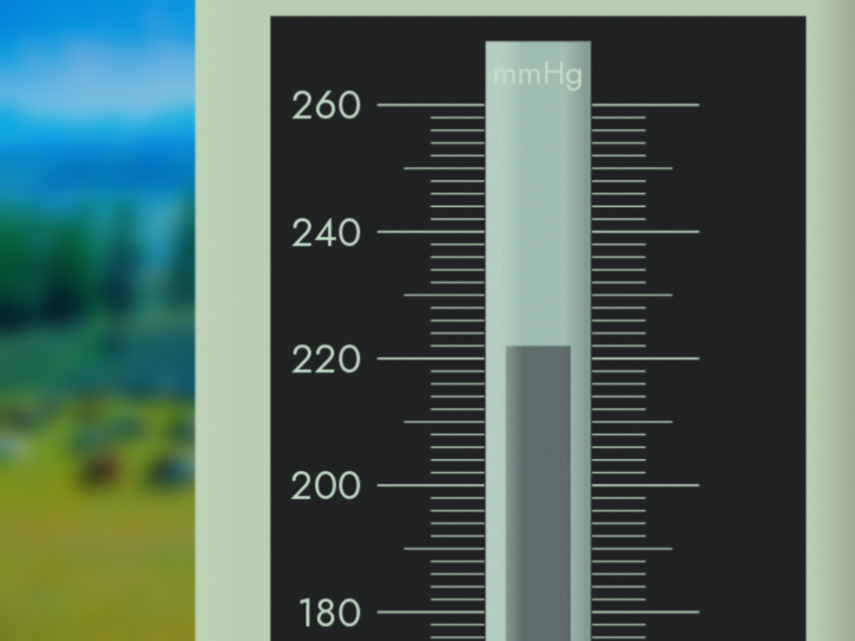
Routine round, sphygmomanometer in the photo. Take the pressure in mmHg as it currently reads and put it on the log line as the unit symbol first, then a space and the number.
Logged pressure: mmHg 222
